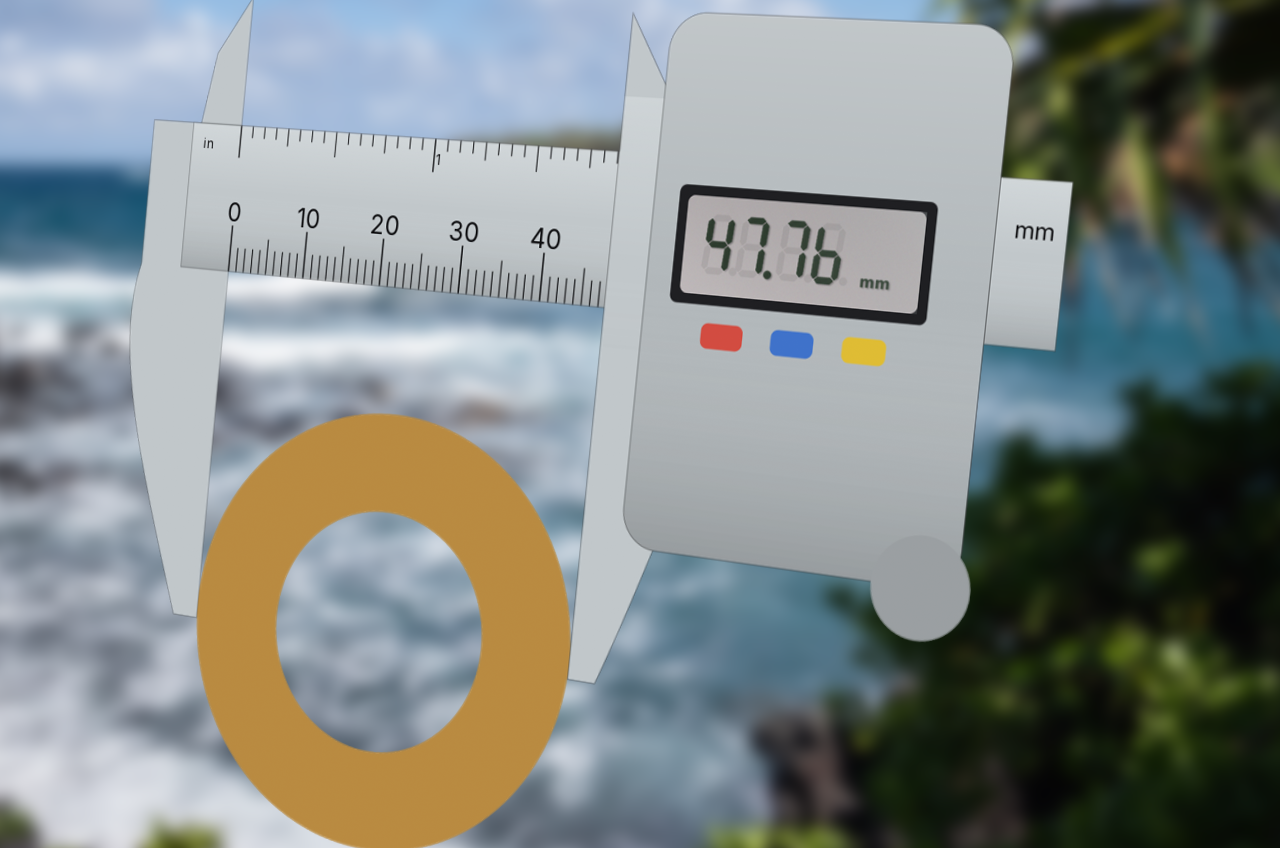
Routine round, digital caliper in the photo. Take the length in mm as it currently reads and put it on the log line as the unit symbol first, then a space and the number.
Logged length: mm 47.76
